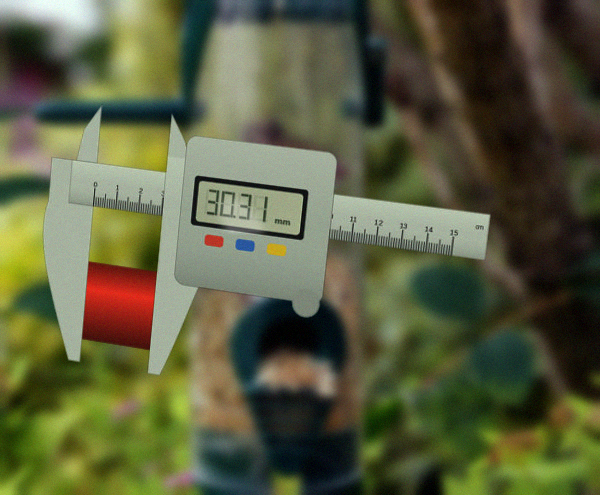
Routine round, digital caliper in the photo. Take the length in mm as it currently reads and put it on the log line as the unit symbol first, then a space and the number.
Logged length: mm 30.31
